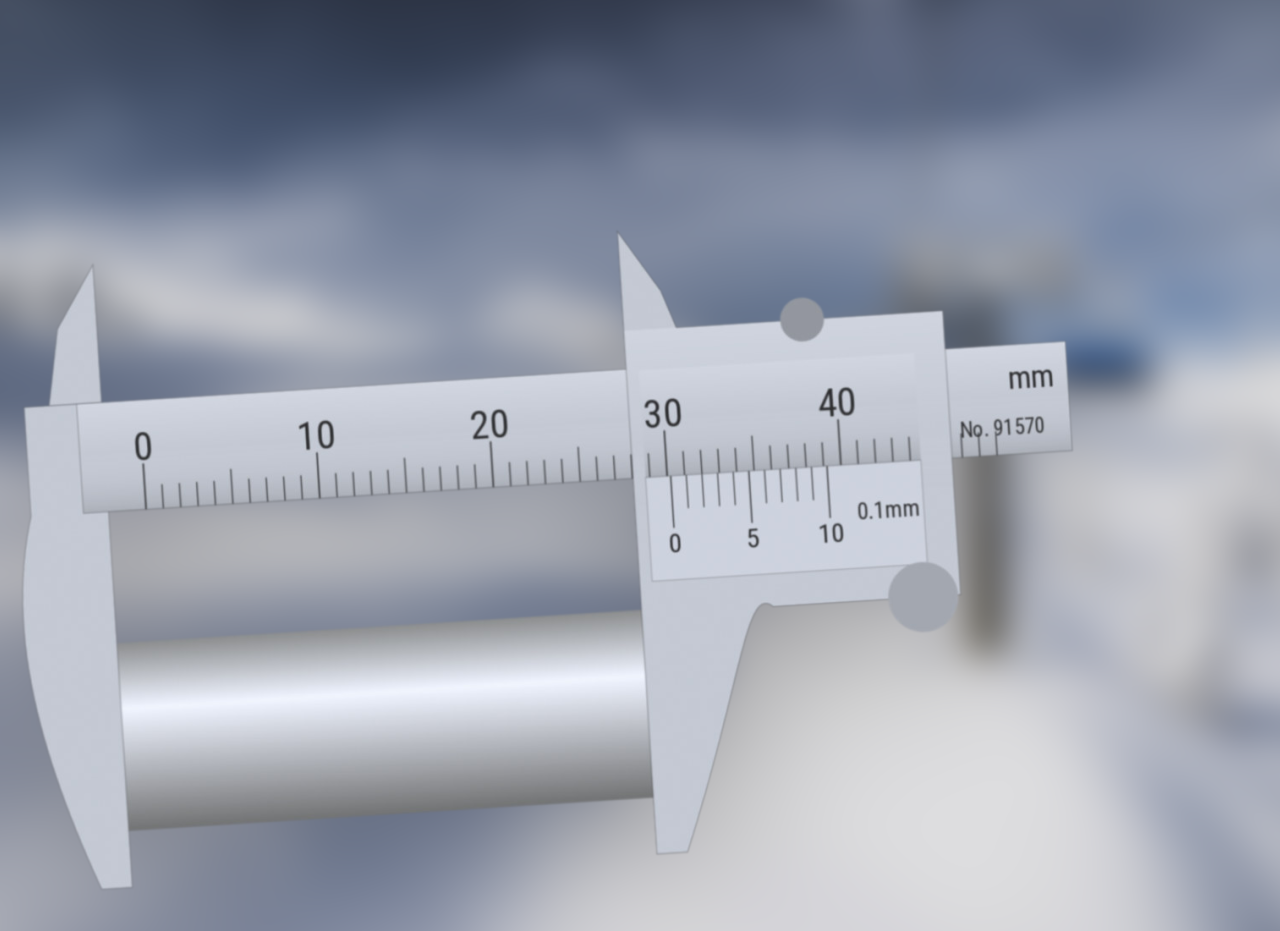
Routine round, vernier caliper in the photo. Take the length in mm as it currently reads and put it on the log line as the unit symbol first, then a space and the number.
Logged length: mm 30.2
